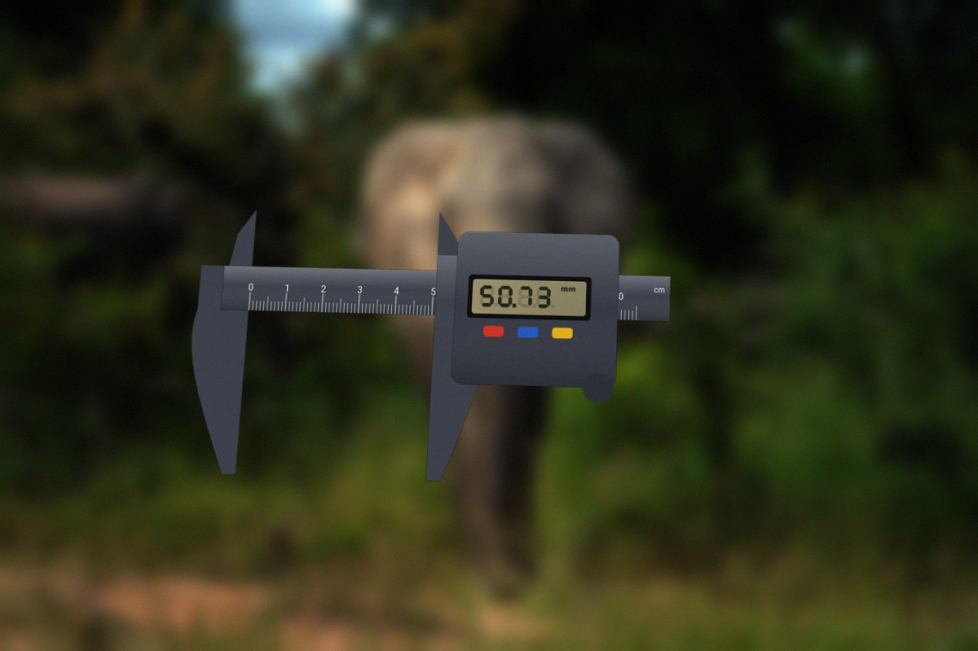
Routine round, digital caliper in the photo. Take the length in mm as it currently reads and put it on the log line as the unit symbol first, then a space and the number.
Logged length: mm 50.73
